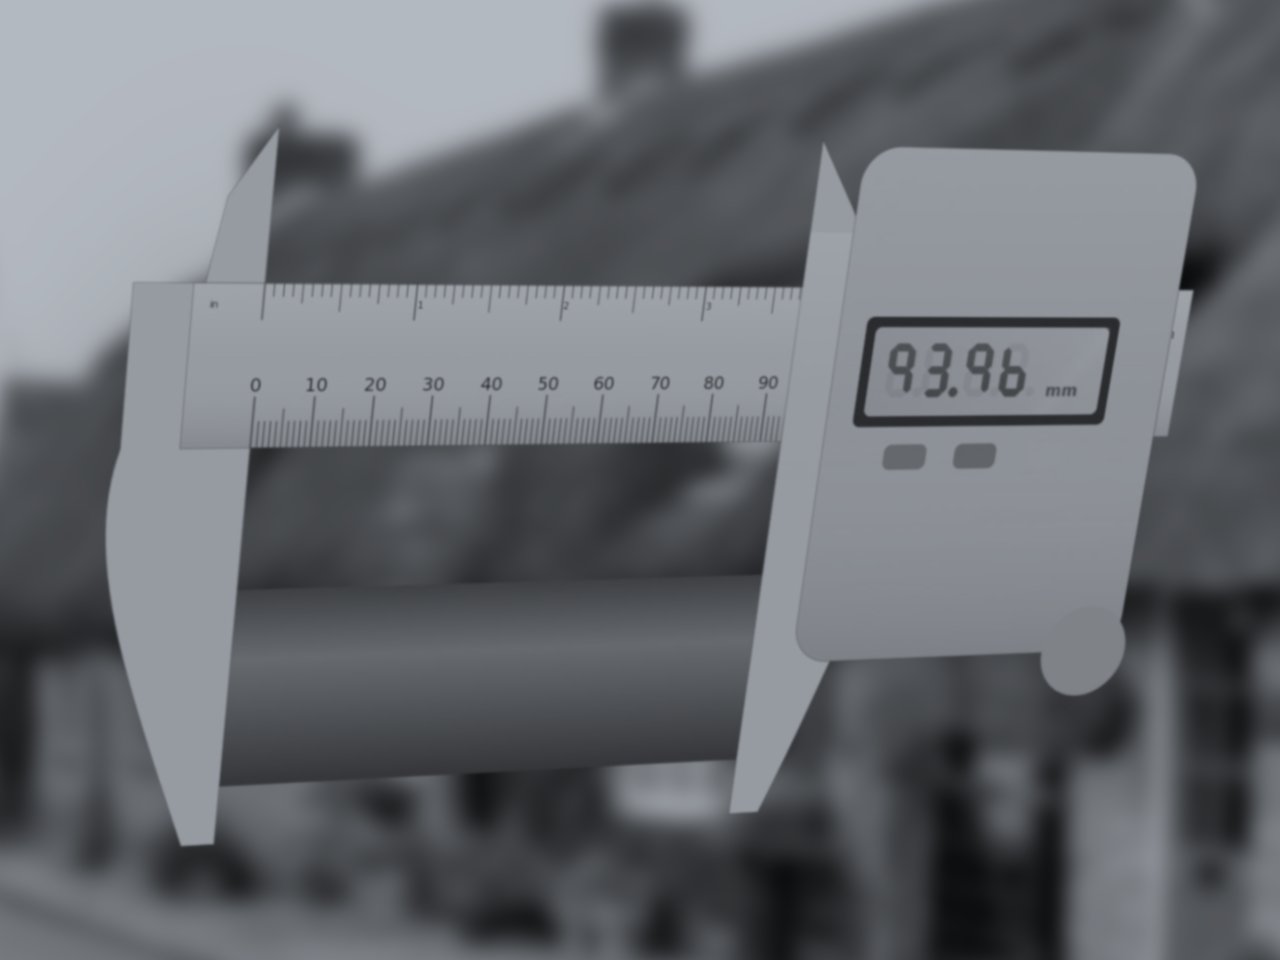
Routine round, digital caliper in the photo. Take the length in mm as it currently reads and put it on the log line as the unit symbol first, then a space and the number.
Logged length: mm 93.96
